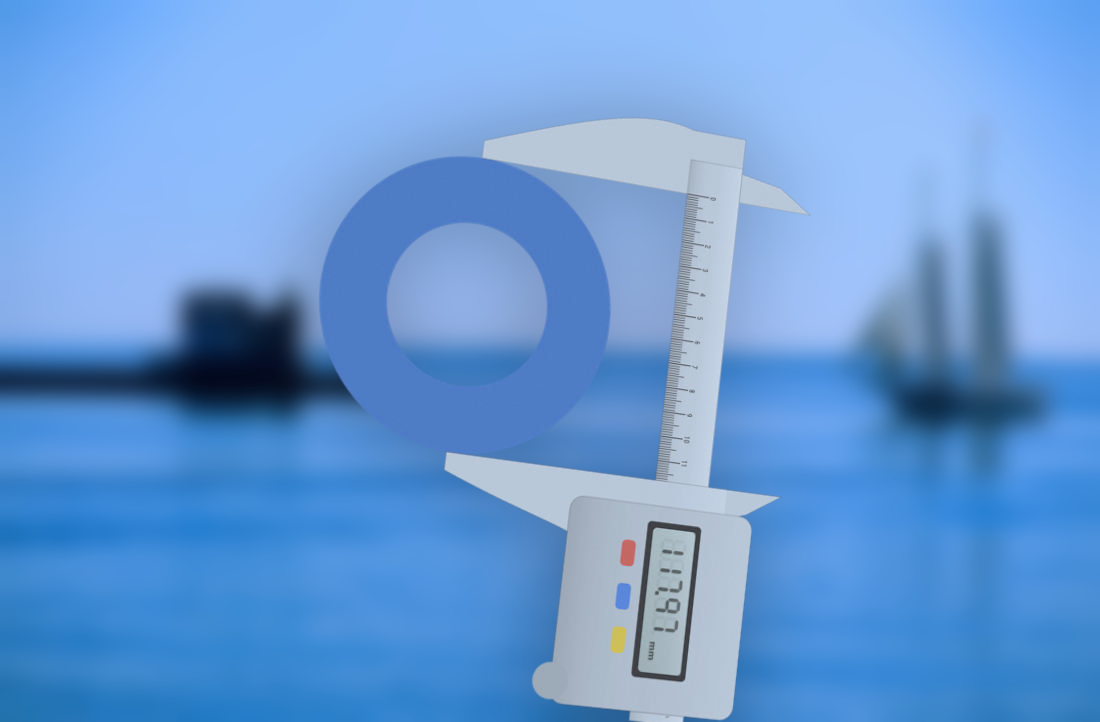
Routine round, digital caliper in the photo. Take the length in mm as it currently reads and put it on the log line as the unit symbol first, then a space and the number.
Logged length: mm 117.97
